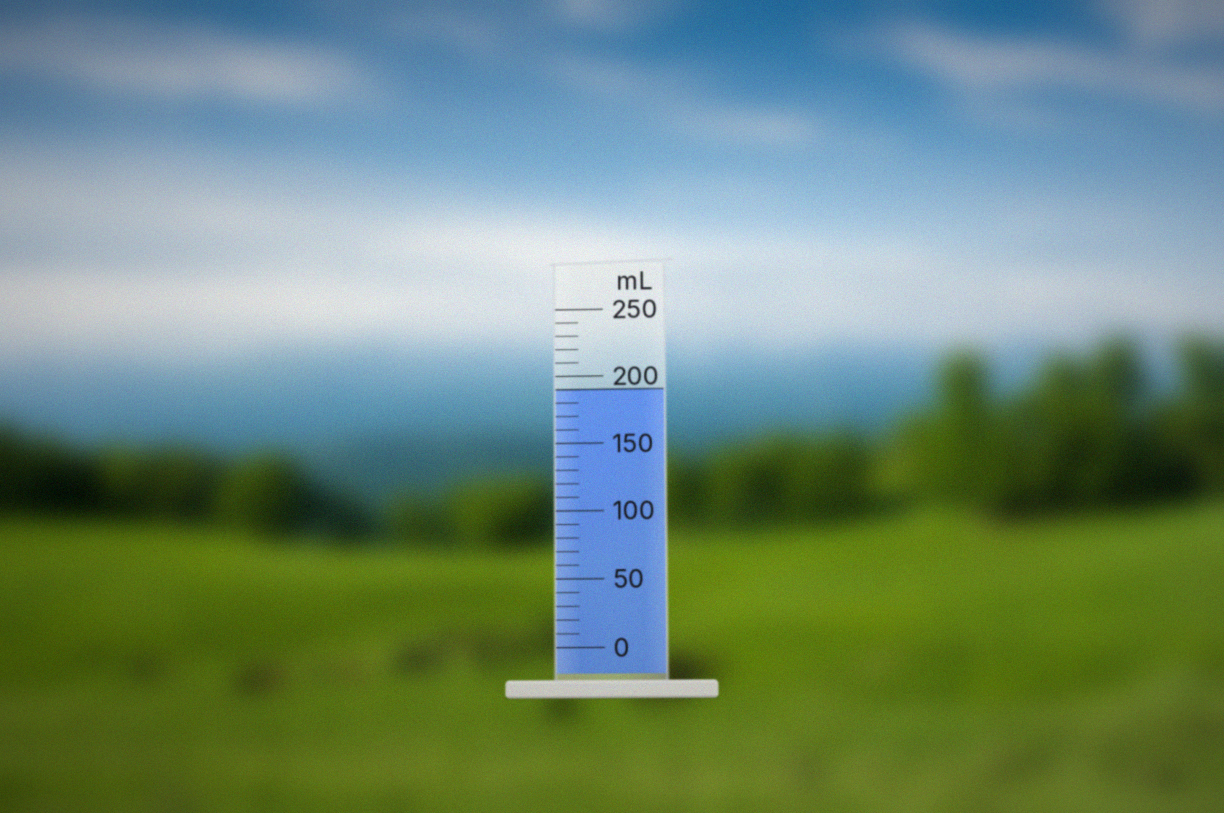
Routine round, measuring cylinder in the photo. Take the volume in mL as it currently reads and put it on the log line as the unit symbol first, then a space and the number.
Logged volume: mL 190
